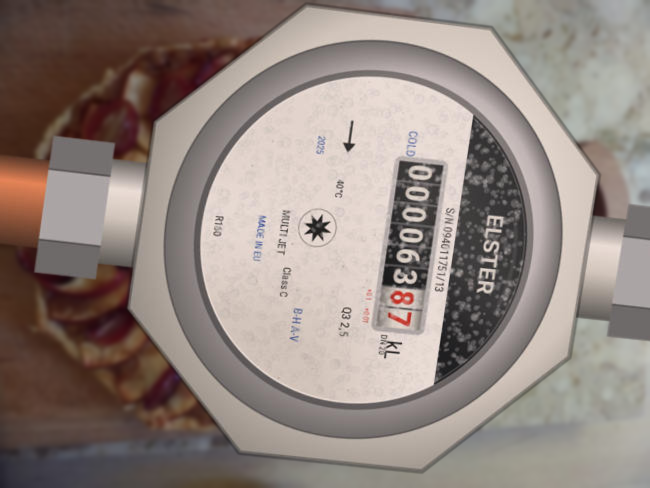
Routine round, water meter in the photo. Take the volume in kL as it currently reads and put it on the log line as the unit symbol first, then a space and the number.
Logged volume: kL 63.87
